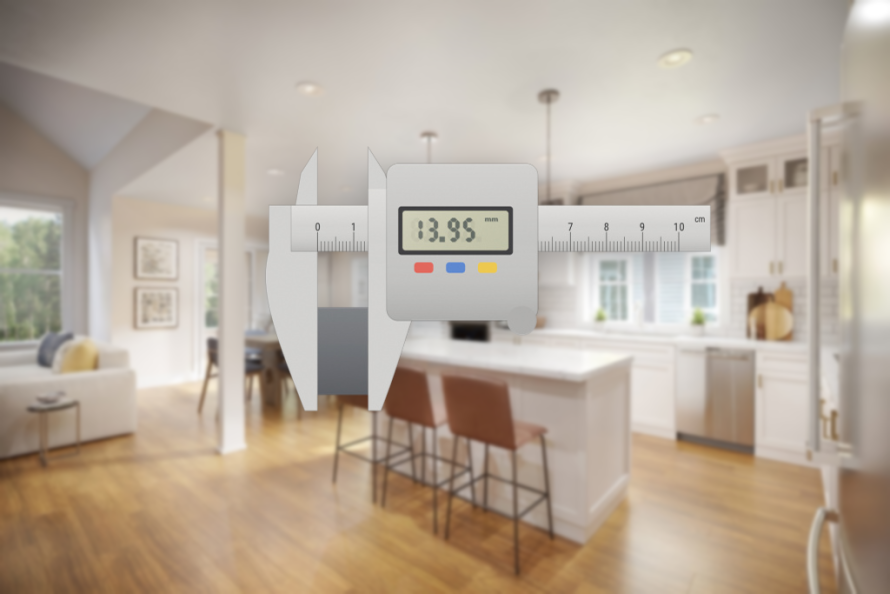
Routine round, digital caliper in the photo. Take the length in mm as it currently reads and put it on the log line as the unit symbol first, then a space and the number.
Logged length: mm 13.95
